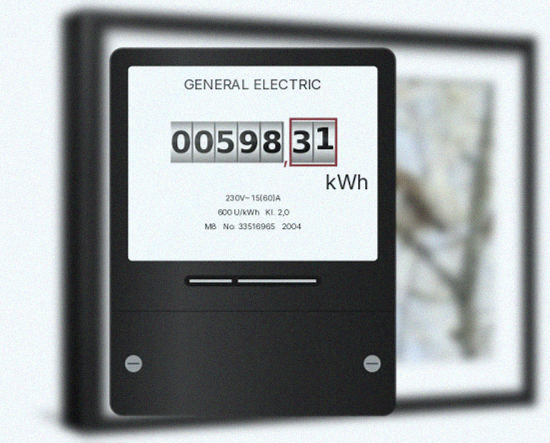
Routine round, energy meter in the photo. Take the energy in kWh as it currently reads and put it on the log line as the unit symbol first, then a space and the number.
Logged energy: kWh 598.31
